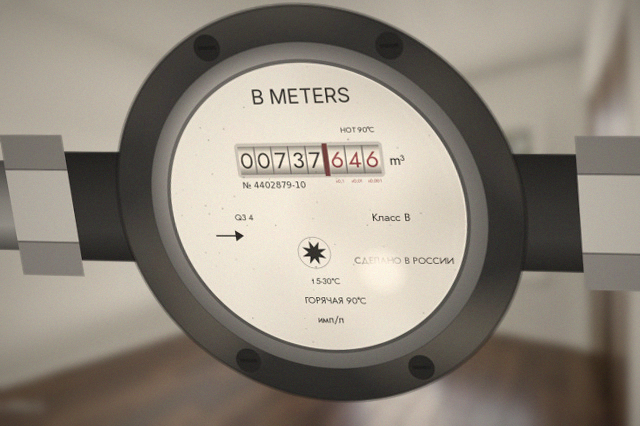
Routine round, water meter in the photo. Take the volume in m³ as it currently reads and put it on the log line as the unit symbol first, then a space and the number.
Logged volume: m³ 737.646
